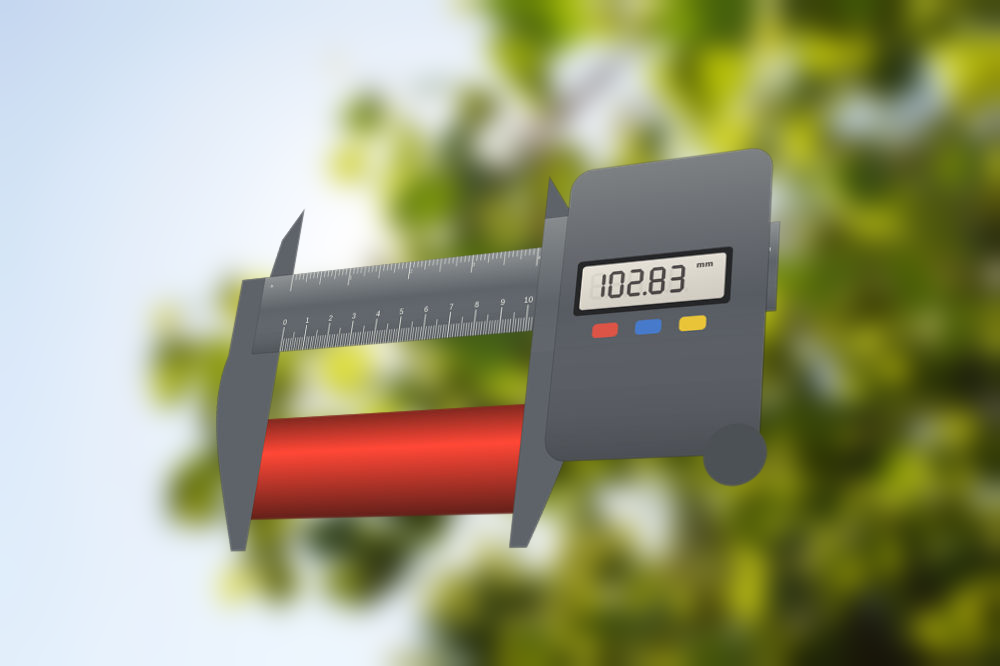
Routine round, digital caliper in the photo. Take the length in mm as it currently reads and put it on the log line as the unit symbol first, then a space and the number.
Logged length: mm 102.83
